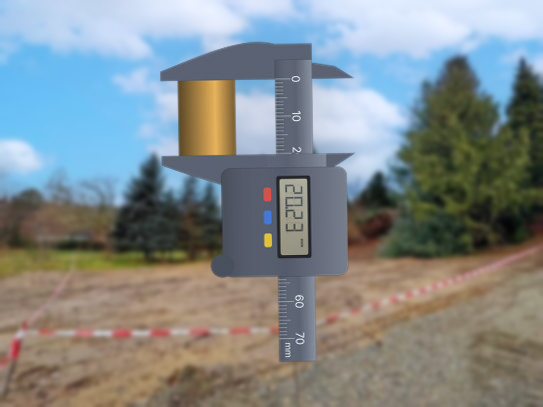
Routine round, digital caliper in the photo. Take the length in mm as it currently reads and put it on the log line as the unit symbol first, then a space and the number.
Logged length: mm 20.23
